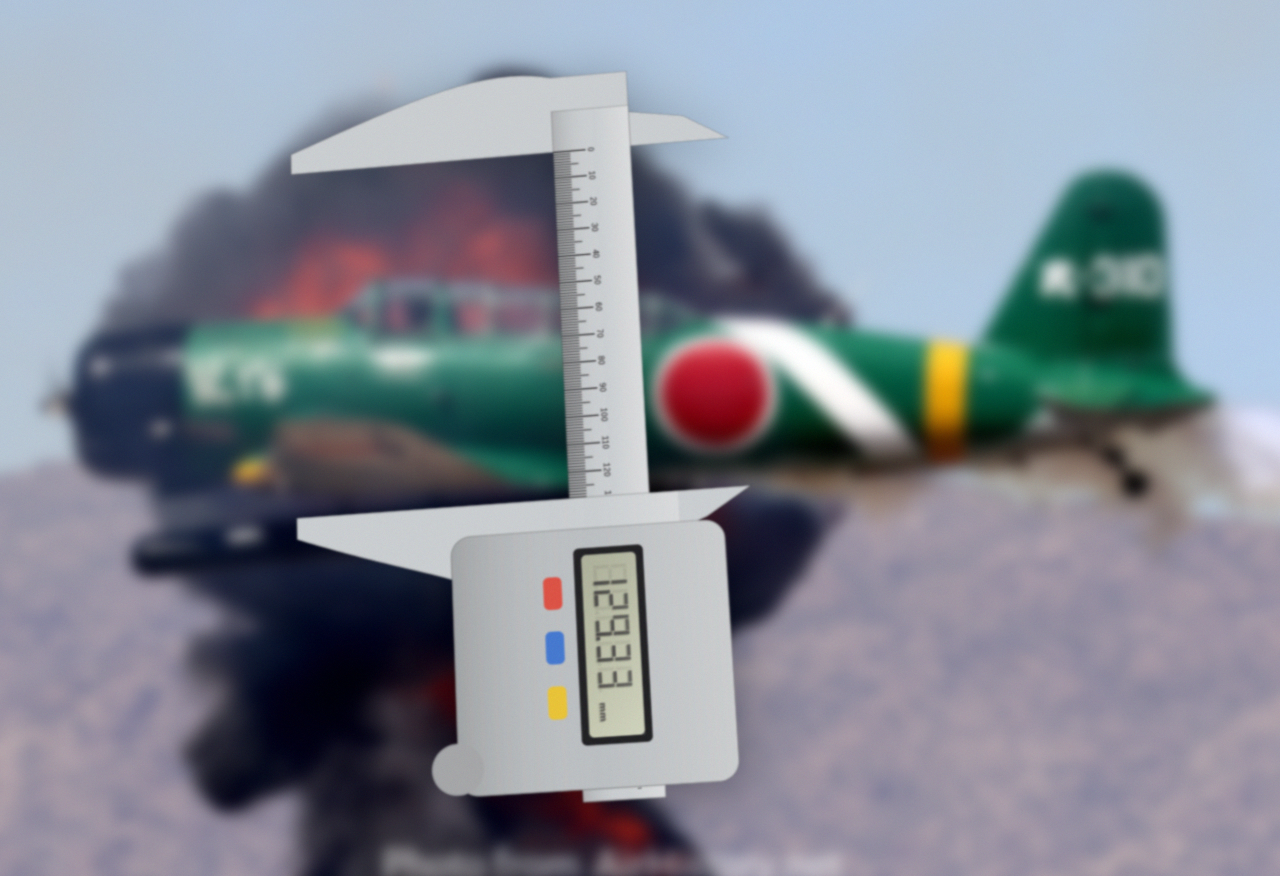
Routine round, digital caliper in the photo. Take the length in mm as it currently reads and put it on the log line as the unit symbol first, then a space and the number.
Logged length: mm 129.33
